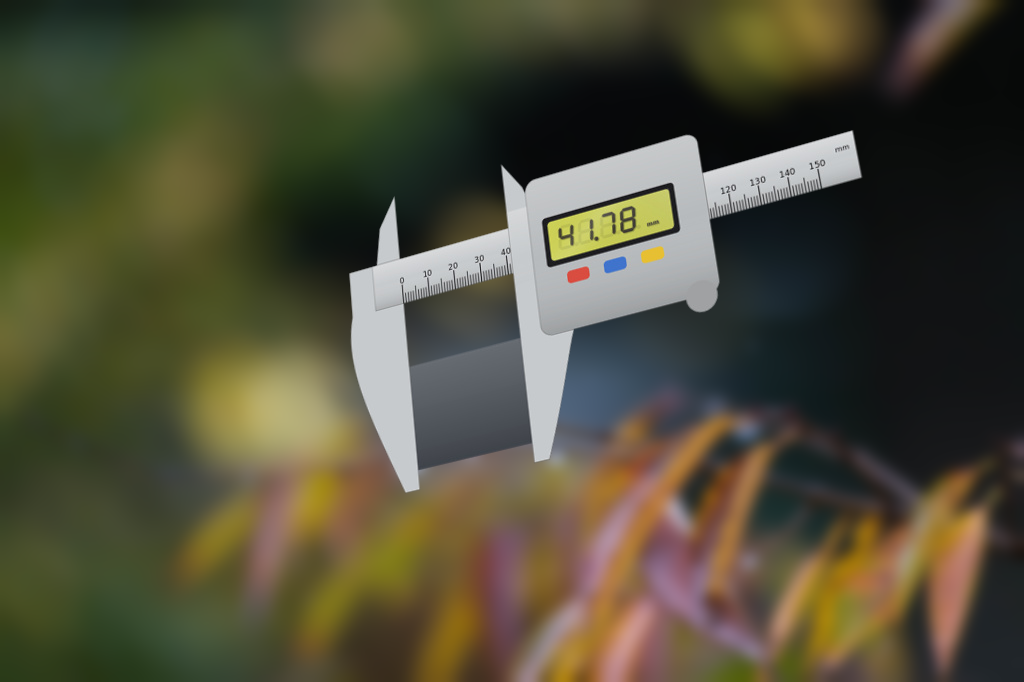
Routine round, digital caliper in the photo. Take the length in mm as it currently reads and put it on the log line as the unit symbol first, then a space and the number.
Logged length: mm 41.78
